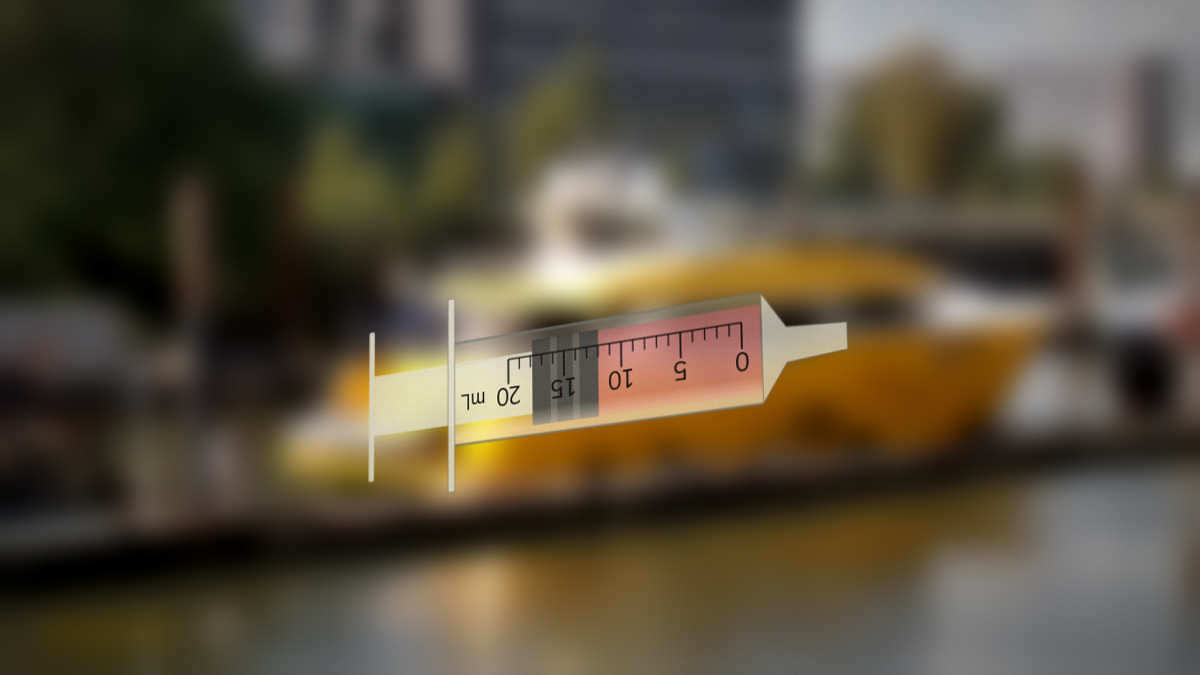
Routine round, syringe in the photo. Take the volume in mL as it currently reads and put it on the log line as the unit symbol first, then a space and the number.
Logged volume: mL 12
